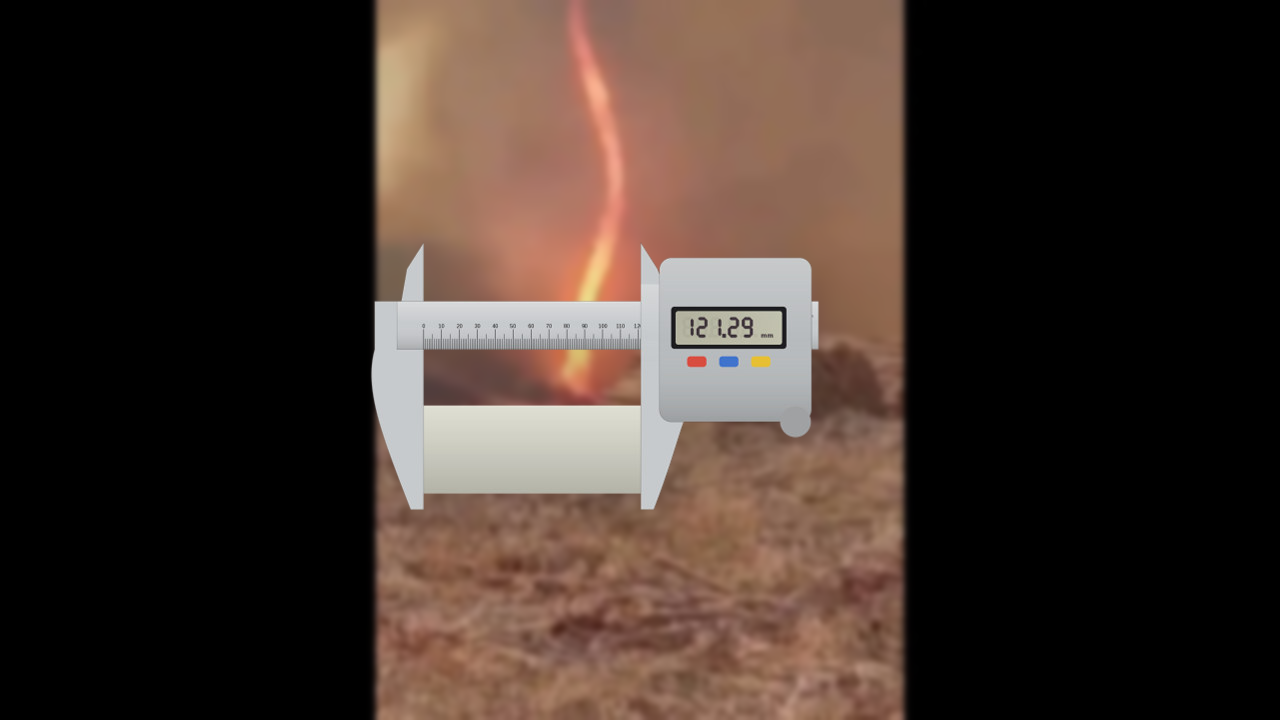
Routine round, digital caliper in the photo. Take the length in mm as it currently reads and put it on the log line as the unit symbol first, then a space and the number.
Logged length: mm 121.29
